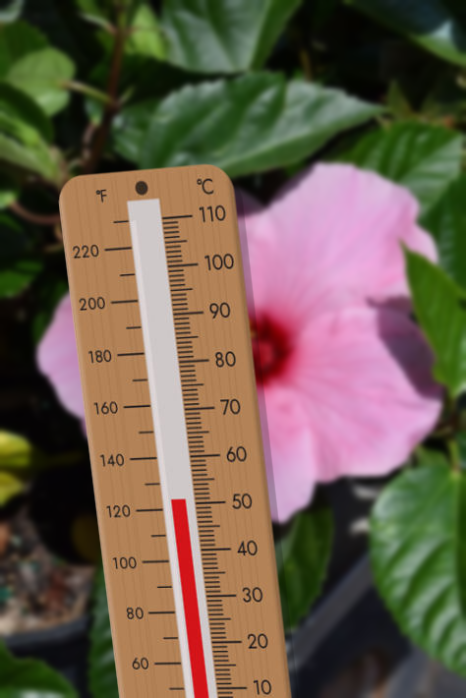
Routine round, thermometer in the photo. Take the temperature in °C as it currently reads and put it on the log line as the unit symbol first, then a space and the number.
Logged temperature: °C 51
